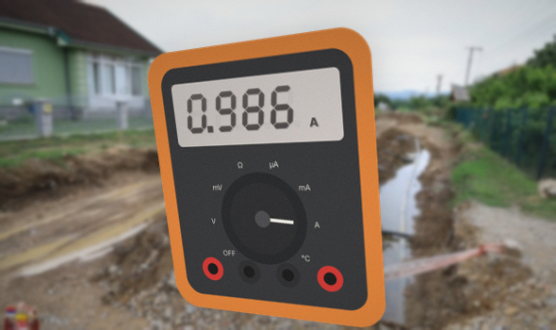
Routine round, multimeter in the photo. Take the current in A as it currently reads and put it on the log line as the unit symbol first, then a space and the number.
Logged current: A 0.986
